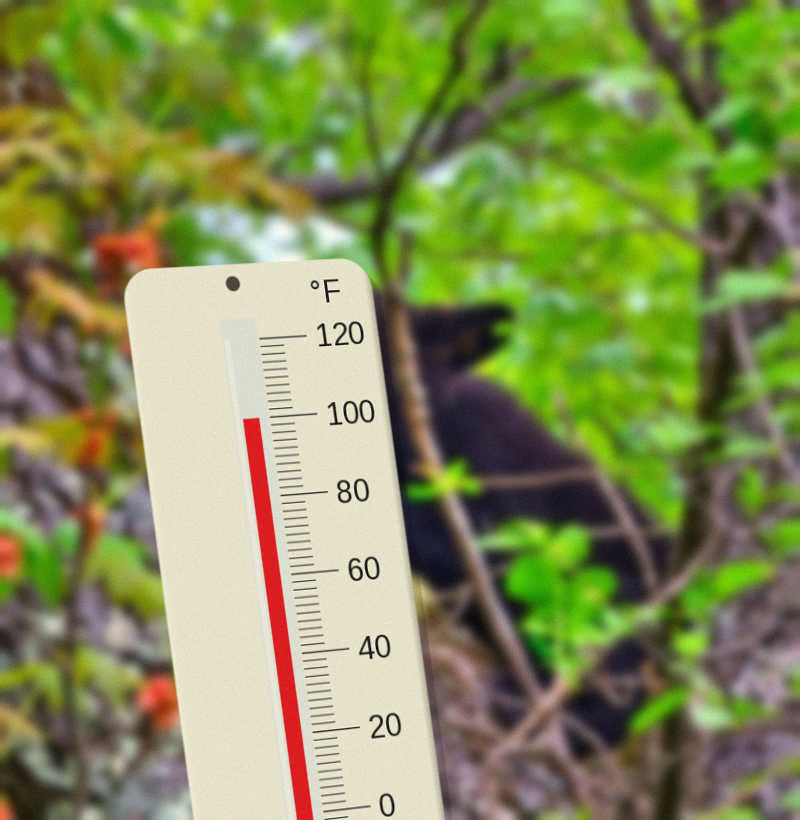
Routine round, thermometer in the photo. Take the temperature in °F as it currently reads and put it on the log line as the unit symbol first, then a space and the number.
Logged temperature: °F 100
